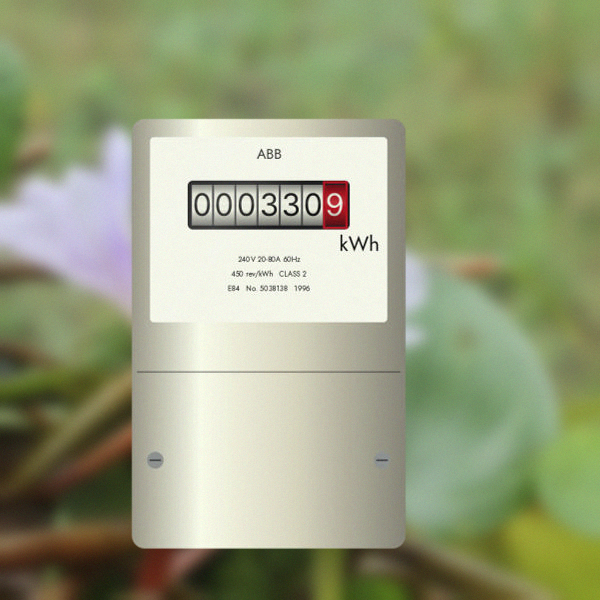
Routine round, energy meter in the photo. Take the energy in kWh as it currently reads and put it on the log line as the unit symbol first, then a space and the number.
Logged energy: kWh 330.9
